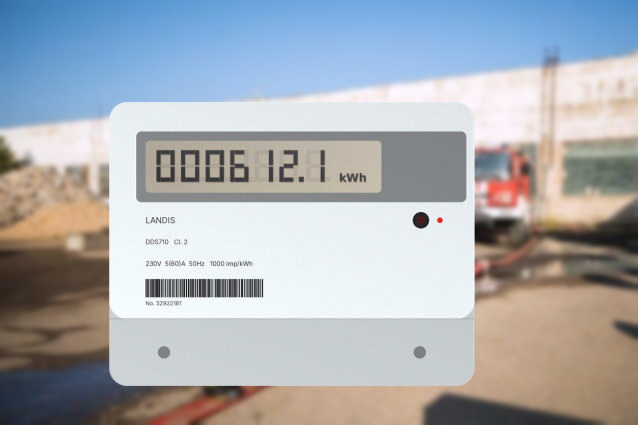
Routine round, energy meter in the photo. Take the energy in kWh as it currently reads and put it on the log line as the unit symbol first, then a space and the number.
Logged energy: kWh 612.1
